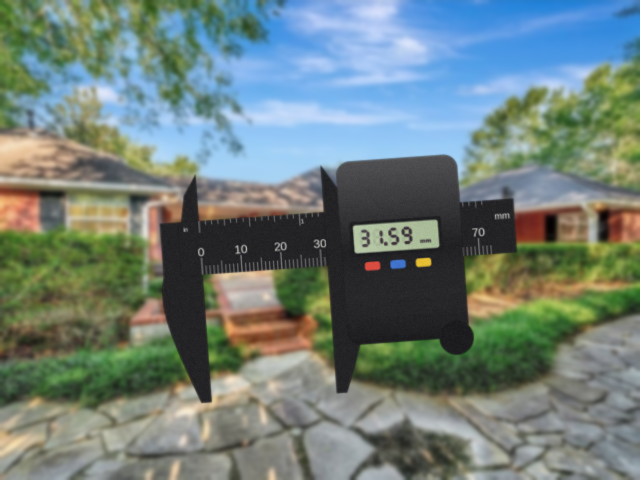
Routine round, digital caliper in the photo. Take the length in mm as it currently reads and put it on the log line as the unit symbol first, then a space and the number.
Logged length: mm 31.59
